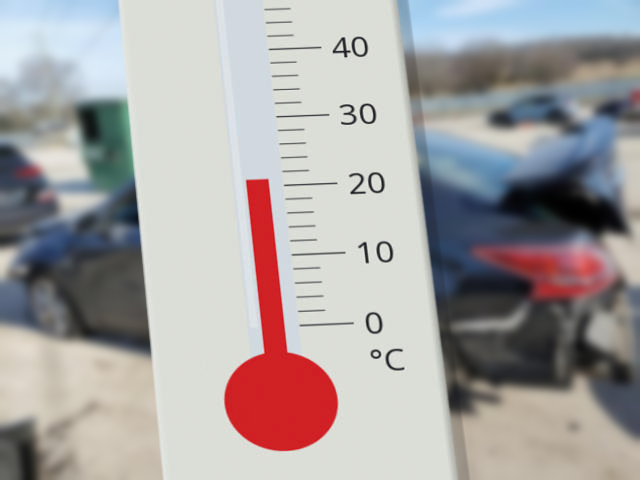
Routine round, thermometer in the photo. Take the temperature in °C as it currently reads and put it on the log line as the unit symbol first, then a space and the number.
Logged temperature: °C 21
